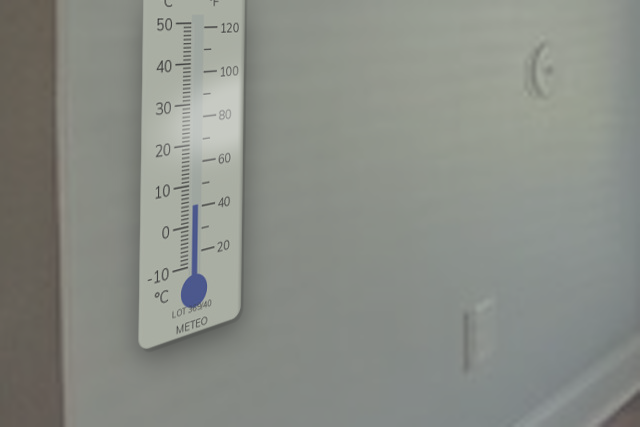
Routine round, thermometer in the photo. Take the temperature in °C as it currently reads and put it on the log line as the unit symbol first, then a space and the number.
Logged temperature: °C 5
